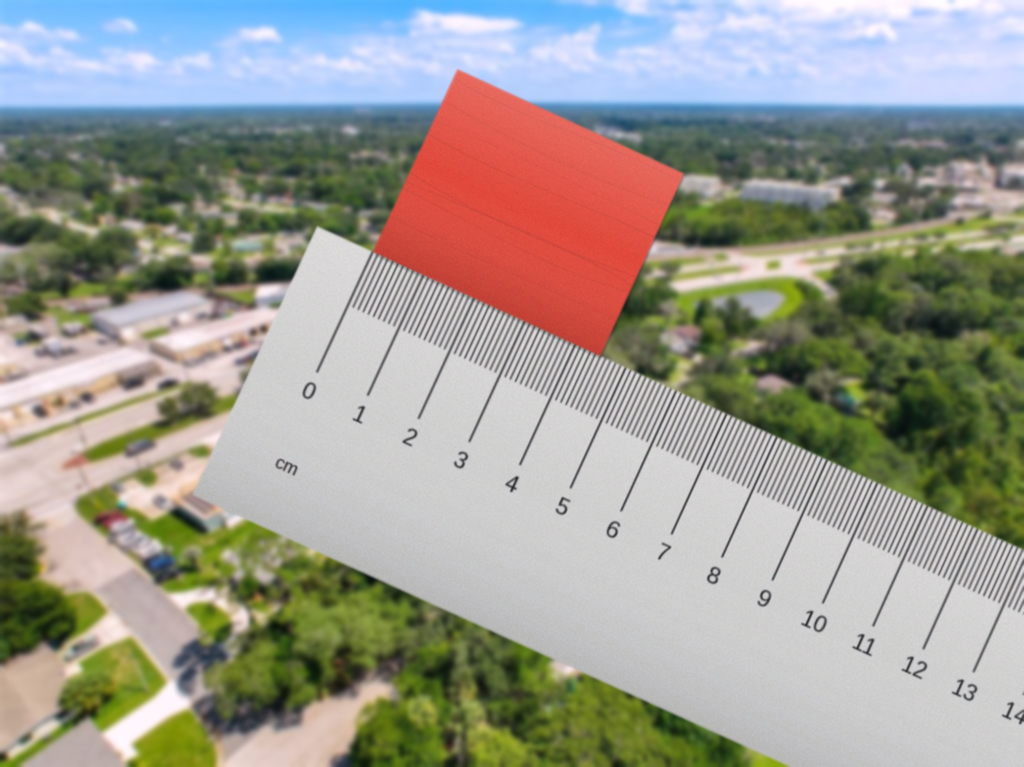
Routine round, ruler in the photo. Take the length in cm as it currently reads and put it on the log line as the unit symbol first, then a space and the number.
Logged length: cm 4.5
